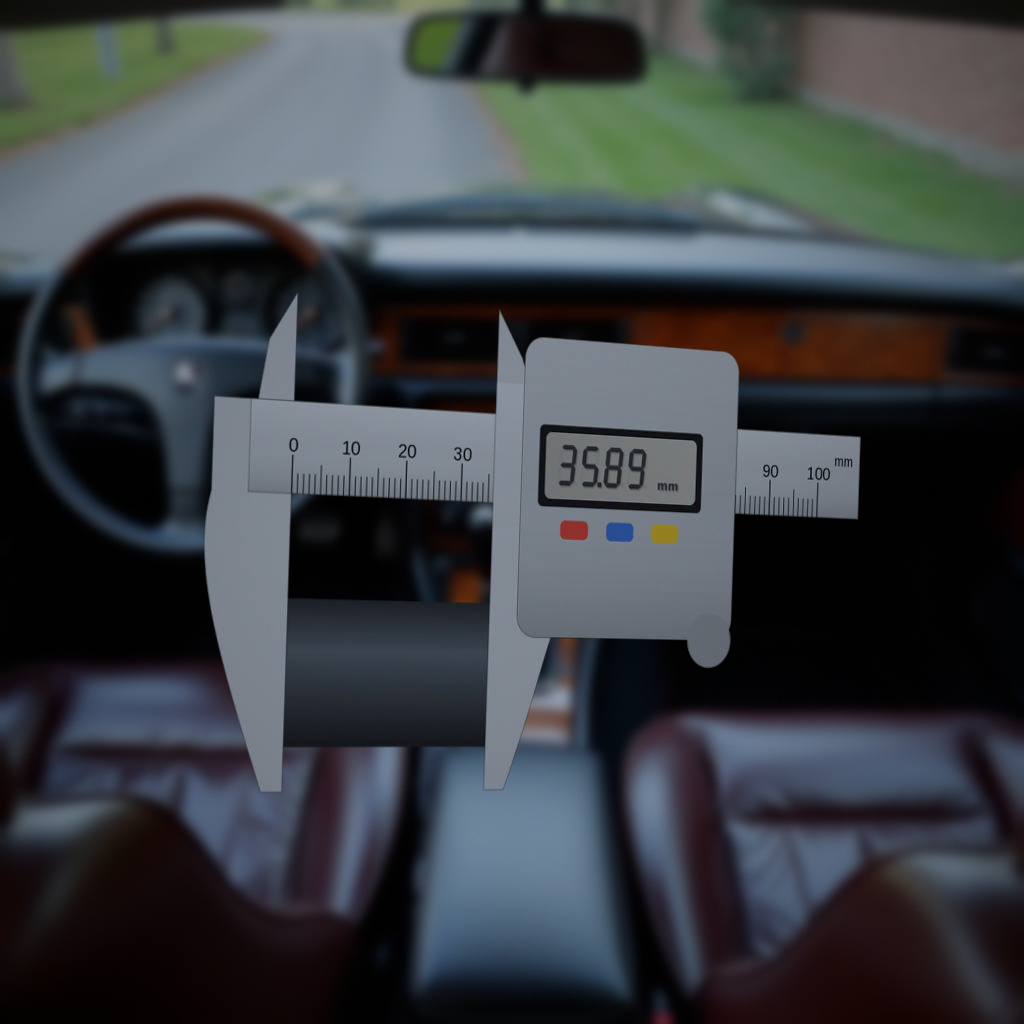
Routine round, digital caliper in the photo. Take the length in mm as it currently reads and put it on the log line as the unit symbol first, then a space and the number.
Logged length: mm 35.89
